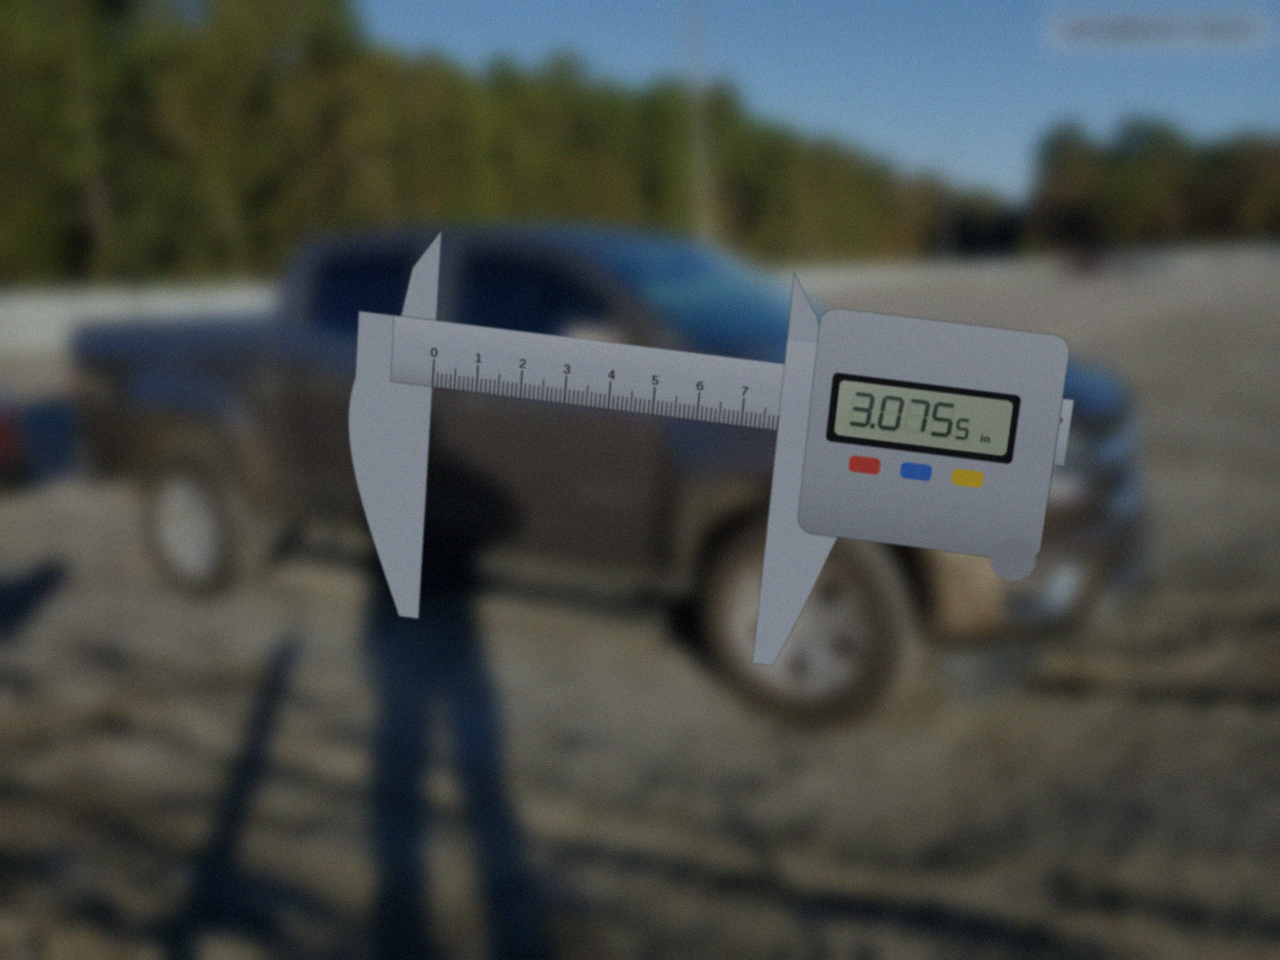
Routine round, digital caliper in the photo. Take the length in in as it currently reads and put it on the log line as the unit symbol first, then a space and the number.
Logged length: in 3.0755
